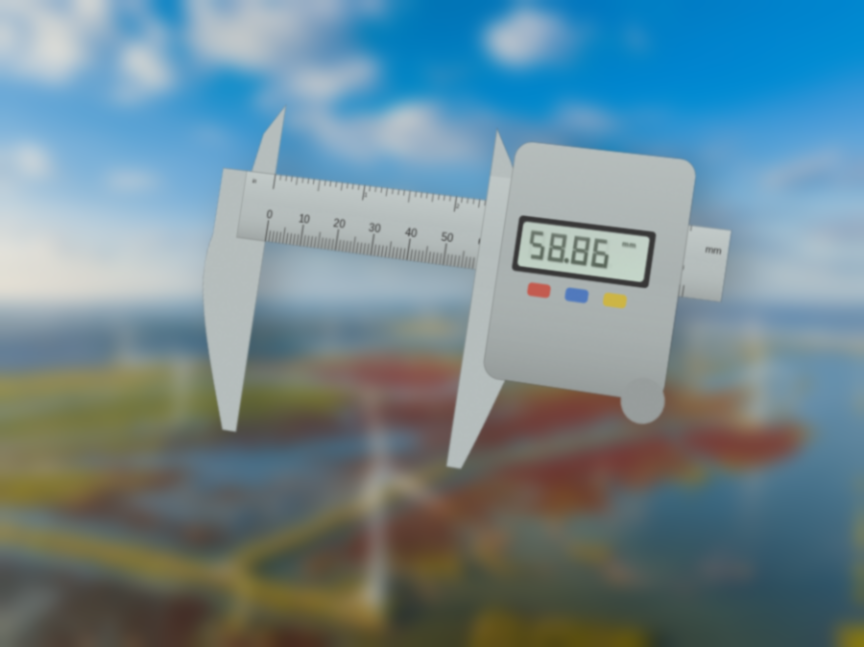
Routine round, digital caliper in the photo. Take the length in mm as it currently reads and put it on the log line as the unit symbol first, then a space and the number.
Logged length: mm 58.86
